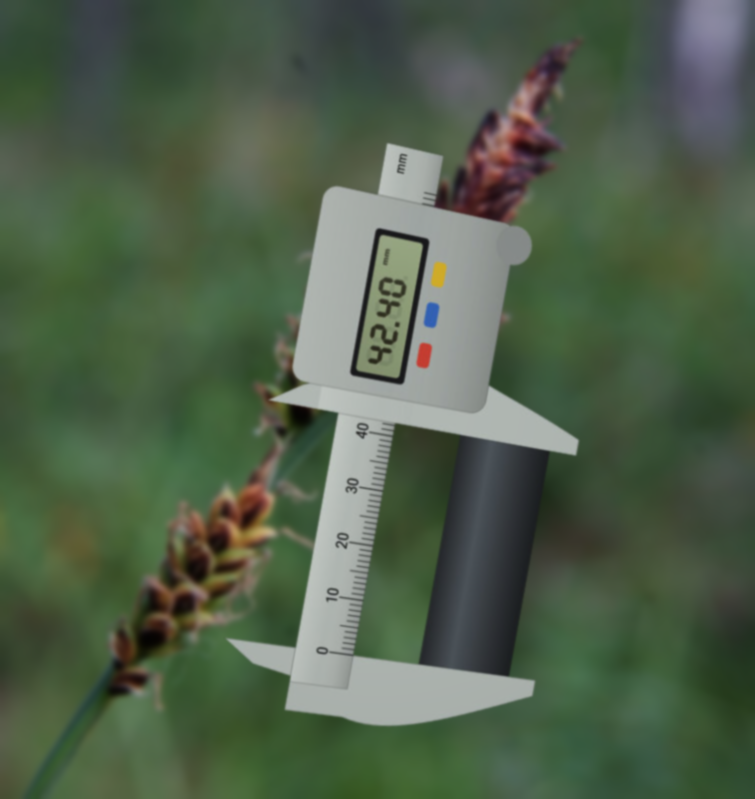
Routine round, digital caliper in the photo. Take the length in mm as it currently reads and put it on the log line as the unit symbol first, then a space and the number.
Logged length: mm 42.40
